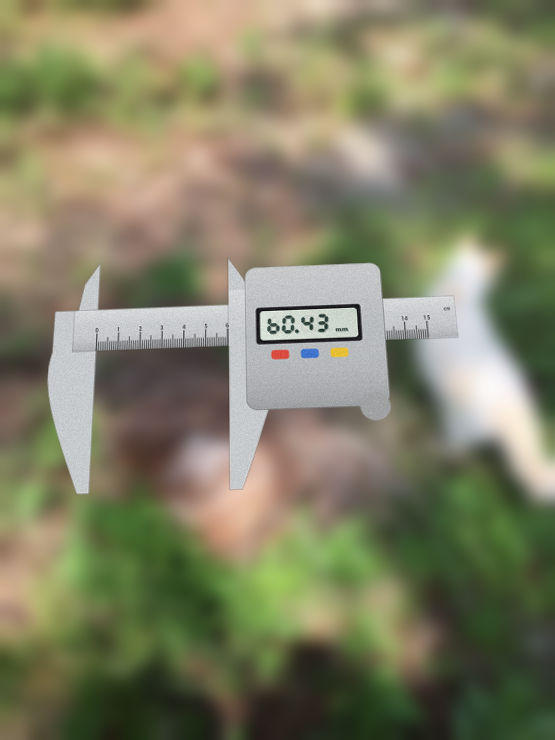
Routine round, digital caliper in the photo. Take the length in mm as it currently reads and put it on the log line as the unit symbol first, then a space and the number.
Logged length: mm 60.43
